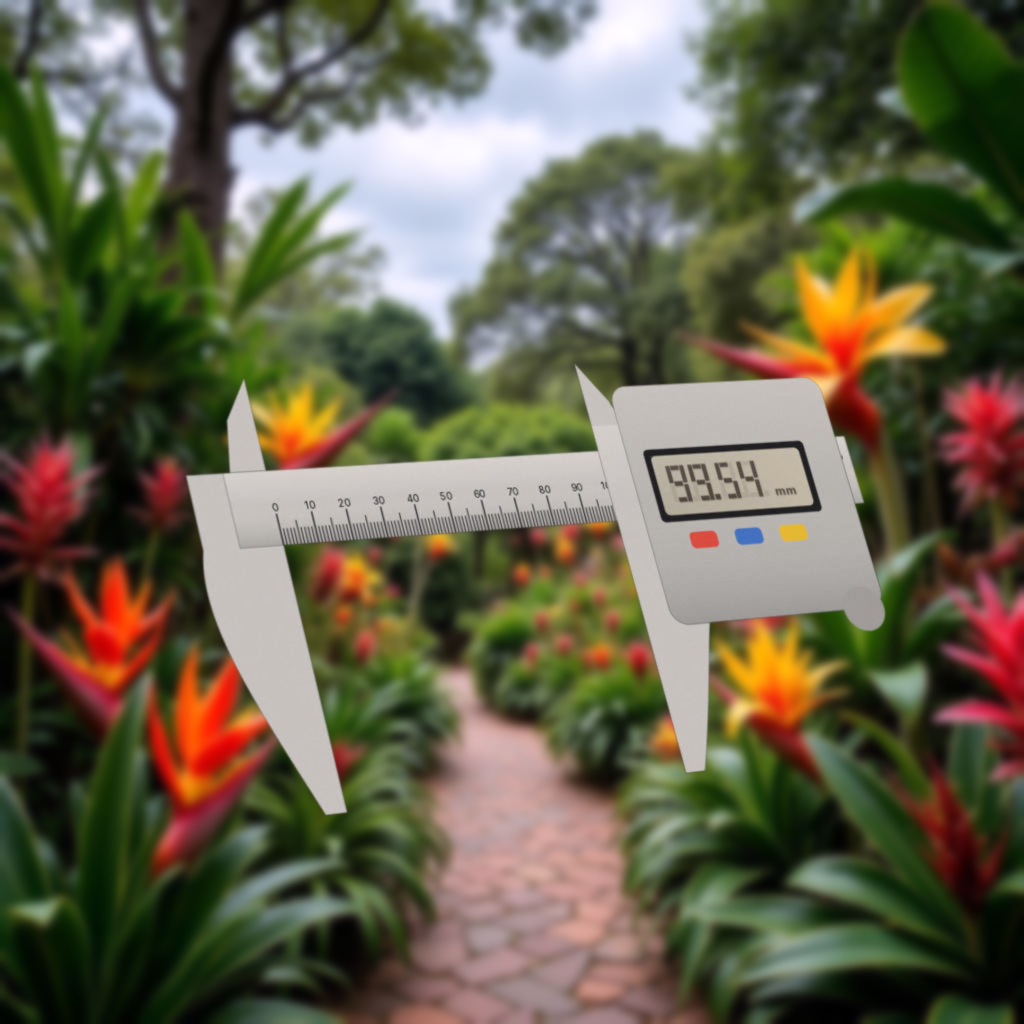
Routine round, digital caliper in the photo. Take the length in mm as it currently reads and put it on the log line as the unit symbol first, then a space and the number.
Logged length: mm 99.54
